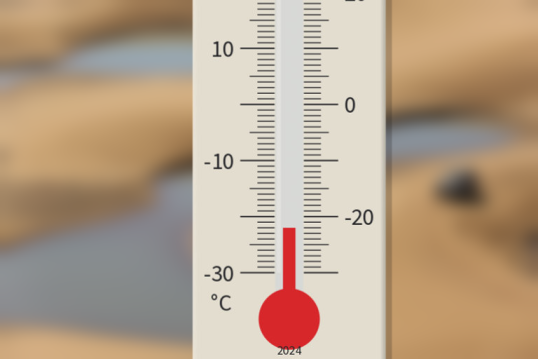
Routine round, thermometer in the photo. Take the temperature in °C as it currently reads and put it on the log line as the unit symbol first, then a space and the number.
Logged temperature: °C -22
